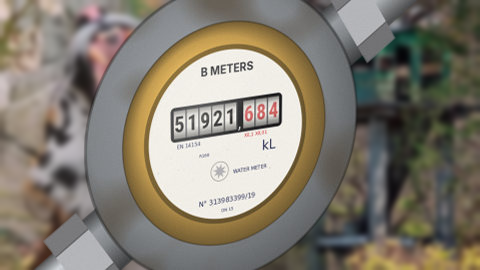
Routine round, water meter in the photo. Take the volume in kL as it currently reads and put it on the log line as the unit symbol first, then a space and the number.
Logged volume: kL 51921.684
